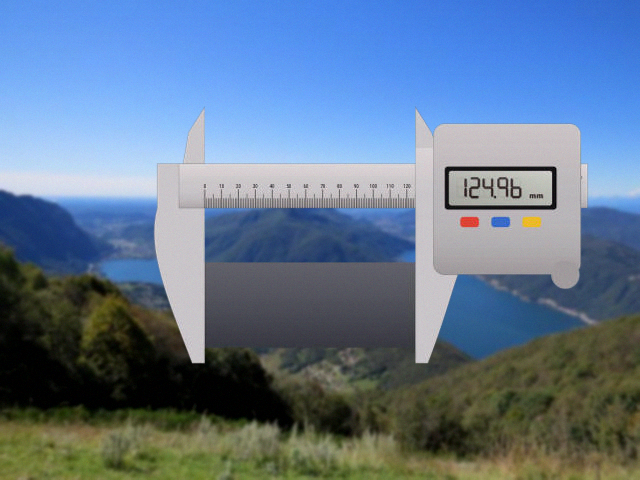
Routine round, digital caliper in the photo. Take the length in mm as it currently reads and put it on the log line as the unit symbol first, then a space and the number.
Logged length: mm 124.96
